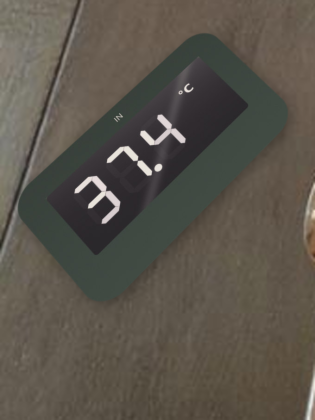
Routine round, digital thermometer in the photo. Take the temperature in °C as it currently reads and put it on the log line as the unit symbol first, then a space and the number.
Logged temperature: °C 37.4
